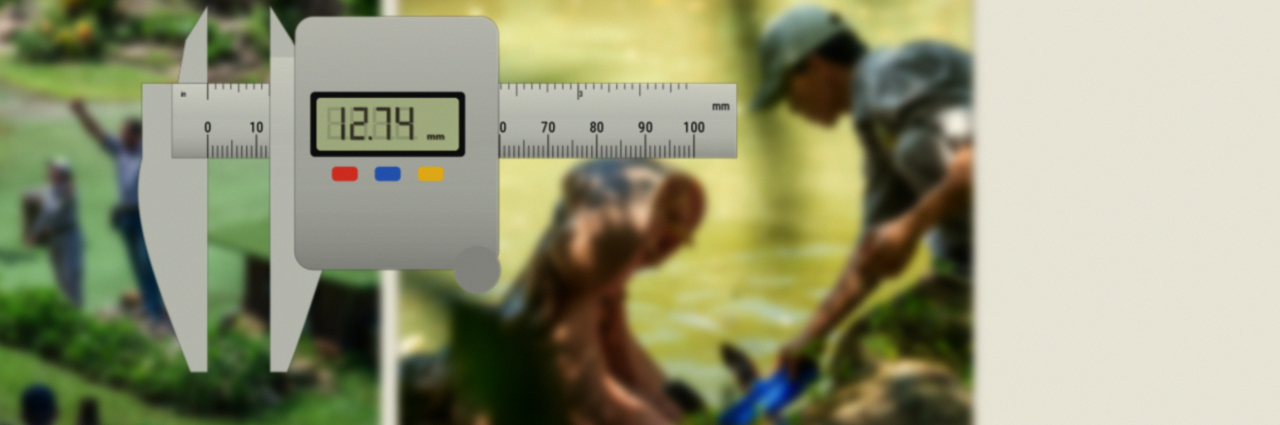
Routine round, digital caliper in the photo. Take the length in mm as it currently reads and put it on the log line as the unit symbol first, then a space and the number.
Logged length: mm 12.74
